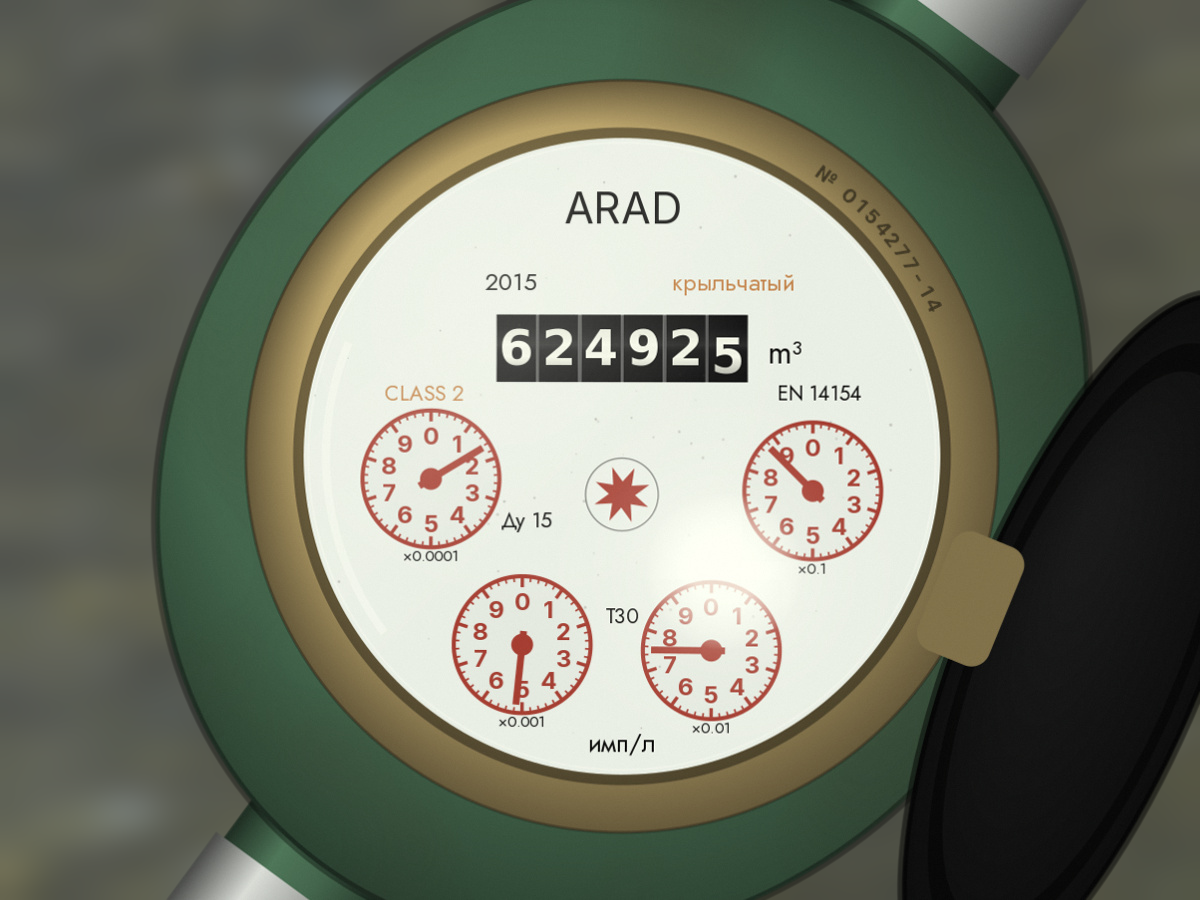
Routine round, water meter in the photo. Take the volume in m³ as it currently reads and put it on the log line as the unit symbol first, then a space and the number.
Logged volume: m³ 624924.8751
